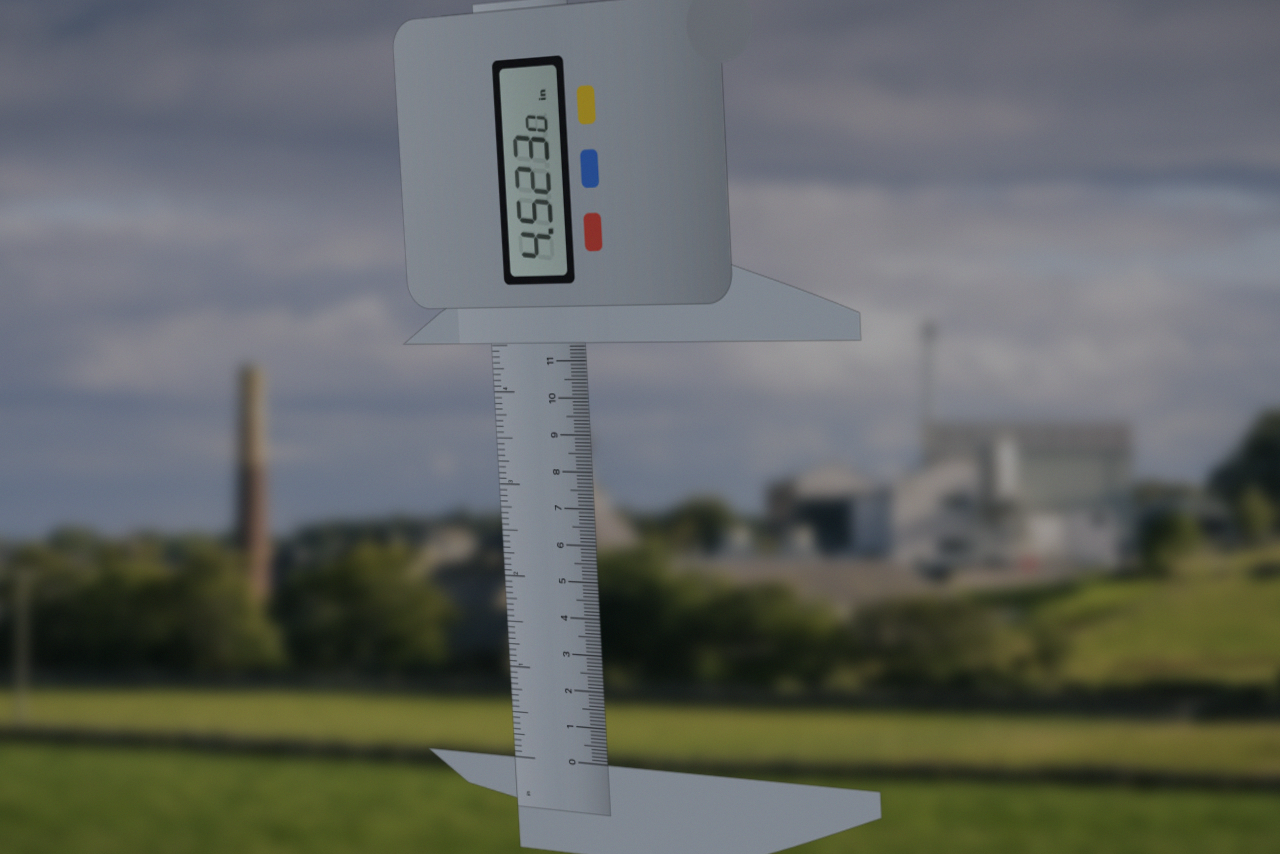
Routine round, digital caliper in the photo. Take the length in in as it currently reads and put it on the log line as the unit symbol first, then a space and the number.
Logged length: in 4.5230
